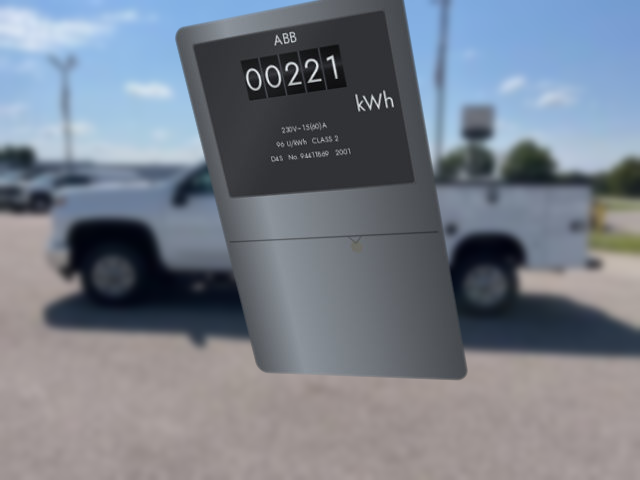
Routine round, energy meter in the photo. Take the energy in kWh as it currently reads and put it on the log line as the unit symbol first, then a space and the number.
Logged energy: kWh 221
